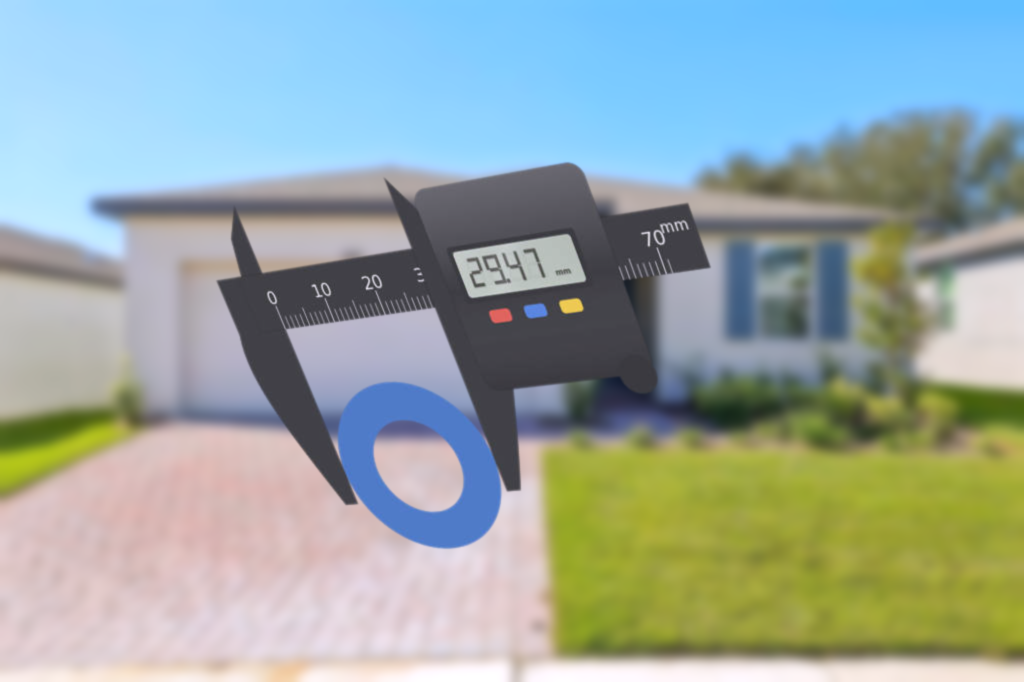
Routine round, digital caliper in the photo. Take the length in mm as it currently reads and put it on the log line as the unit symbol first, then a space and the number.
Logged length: mm 29.47
